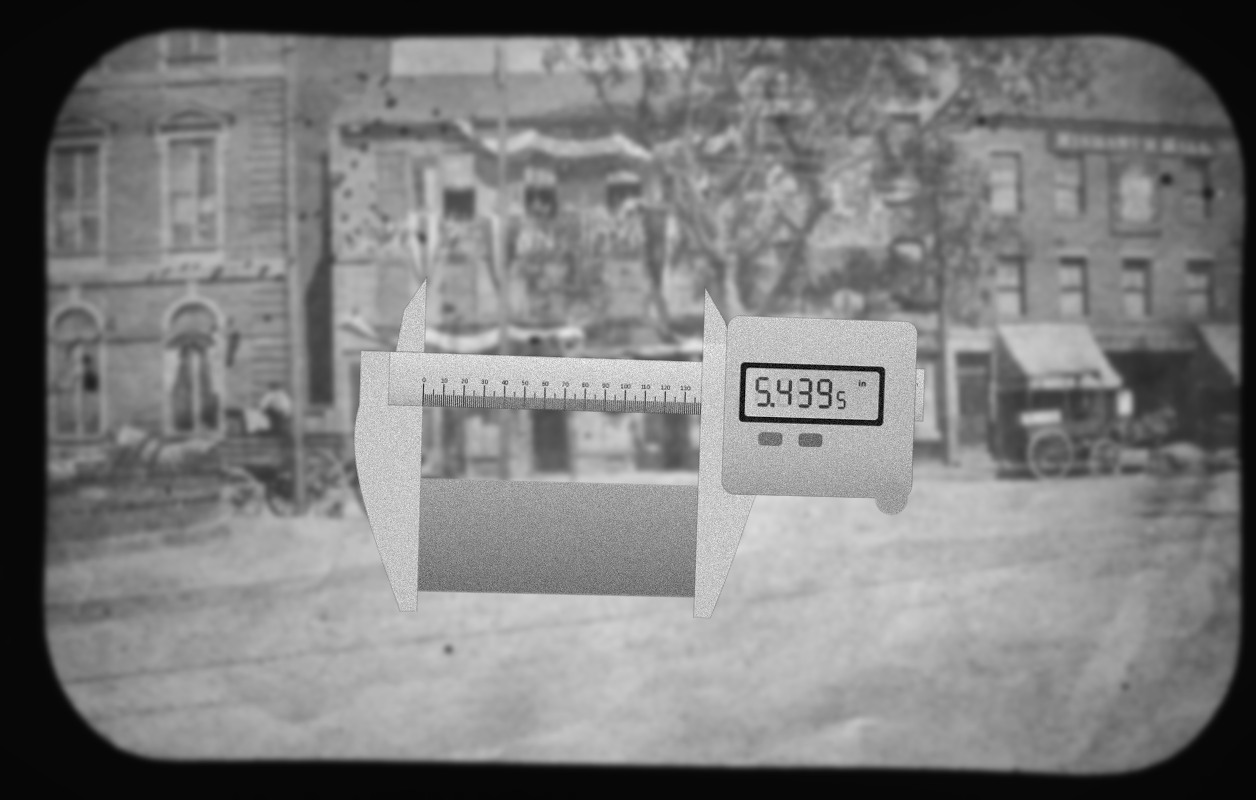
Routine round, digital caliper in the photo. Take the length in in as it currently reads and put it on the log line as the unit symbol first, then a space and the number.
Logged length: in 5.4395
